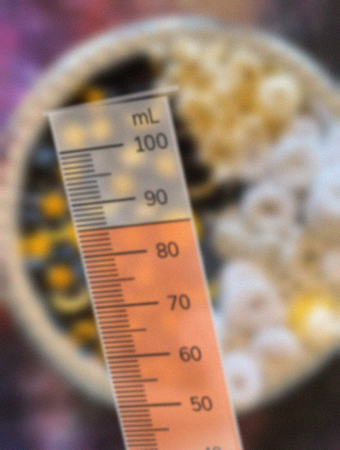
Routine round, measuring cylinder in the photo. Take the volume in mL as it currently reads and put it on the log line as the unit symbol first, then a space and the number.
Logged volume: mL 85
